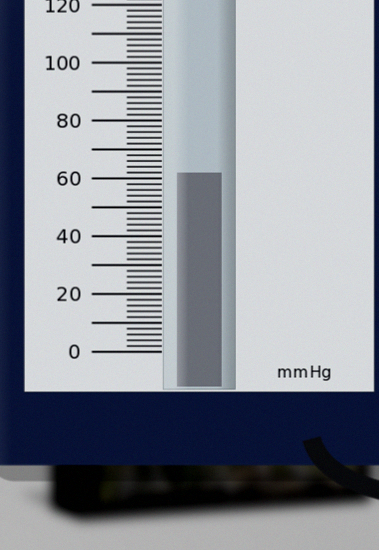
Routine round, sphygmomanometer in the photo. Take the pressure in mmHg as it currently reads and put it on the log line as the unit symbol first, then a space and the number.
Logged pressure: mmHg 62
